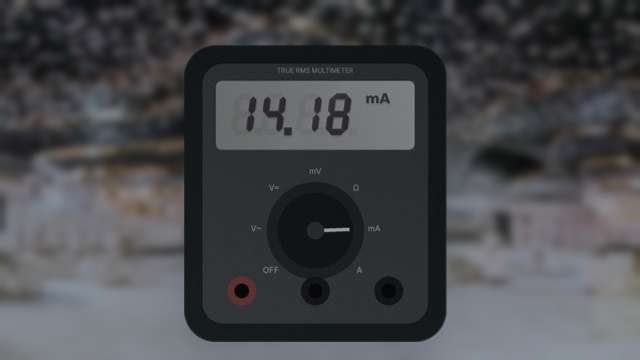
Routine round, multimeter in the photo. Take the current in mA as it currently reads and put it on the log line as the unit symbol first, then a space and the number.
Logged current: mA 14.18
